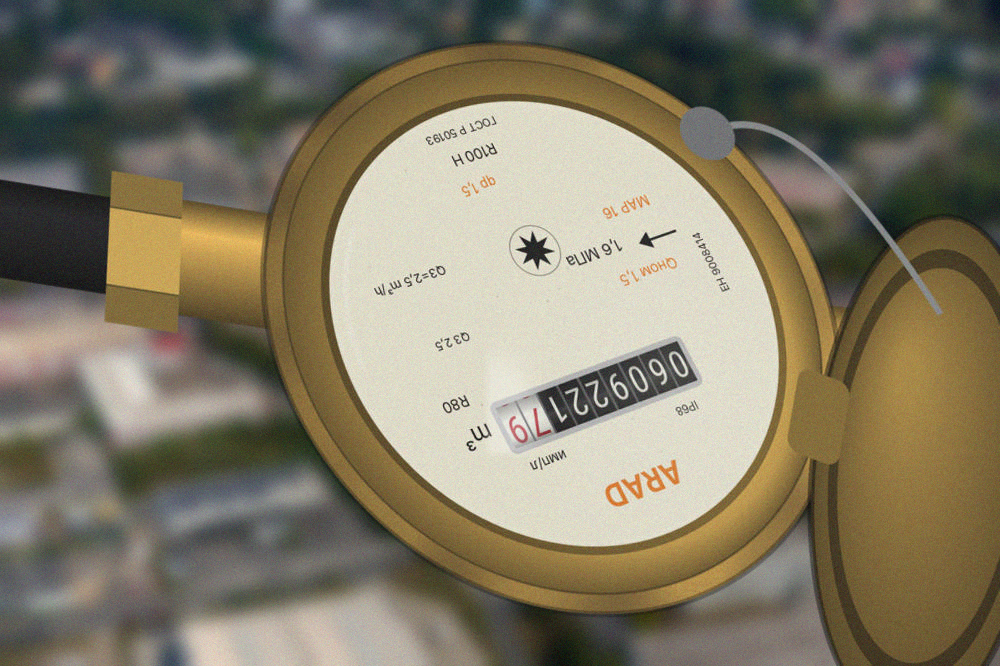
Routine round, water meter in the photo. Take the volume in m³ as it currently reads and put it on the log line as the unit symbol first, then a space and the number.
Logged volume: m³ 609221.79
